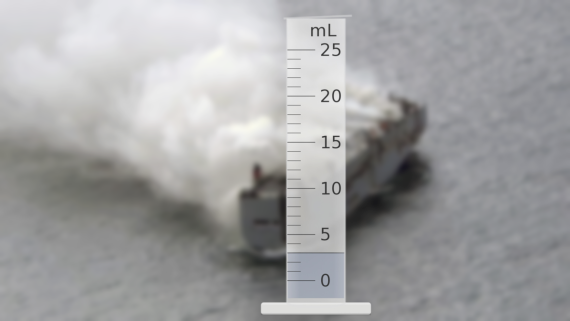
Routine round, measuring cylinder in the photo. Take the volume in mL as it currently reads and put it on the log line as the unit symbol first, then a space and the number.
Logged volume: mL 3
